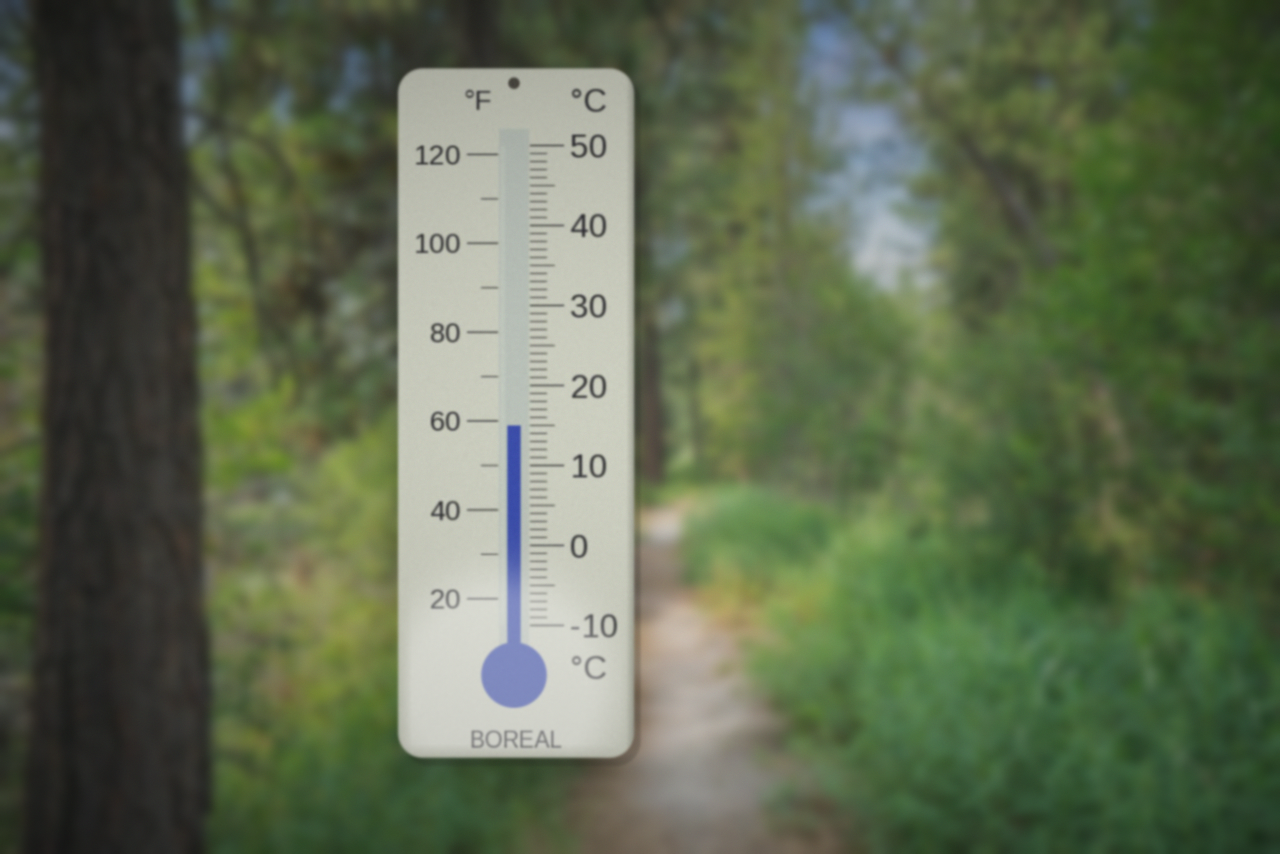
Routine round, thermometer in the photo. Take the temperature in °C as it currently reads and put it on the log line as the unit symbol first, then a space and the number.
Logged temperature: °C 15
